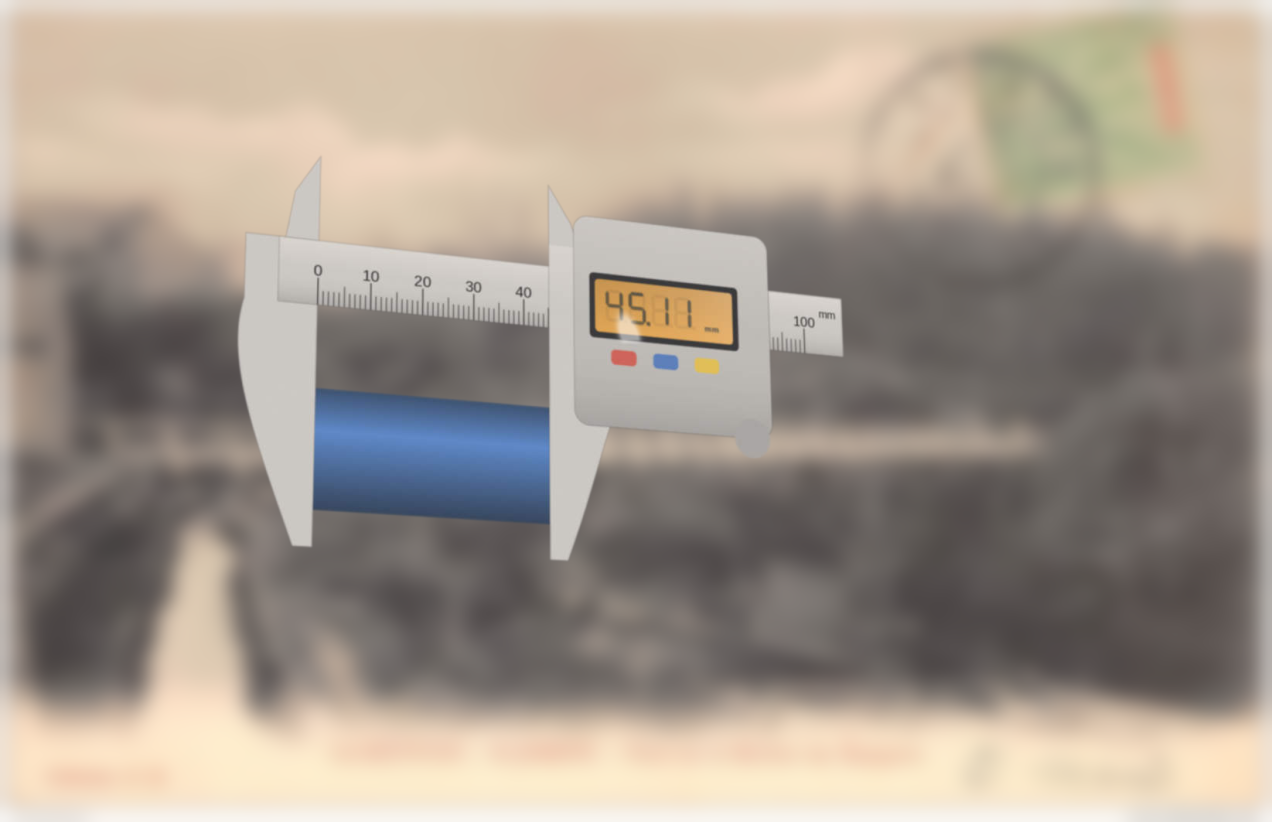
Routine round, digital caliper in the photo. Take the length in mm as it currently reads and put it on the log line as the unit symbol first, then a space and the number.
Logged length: mm 45.11
